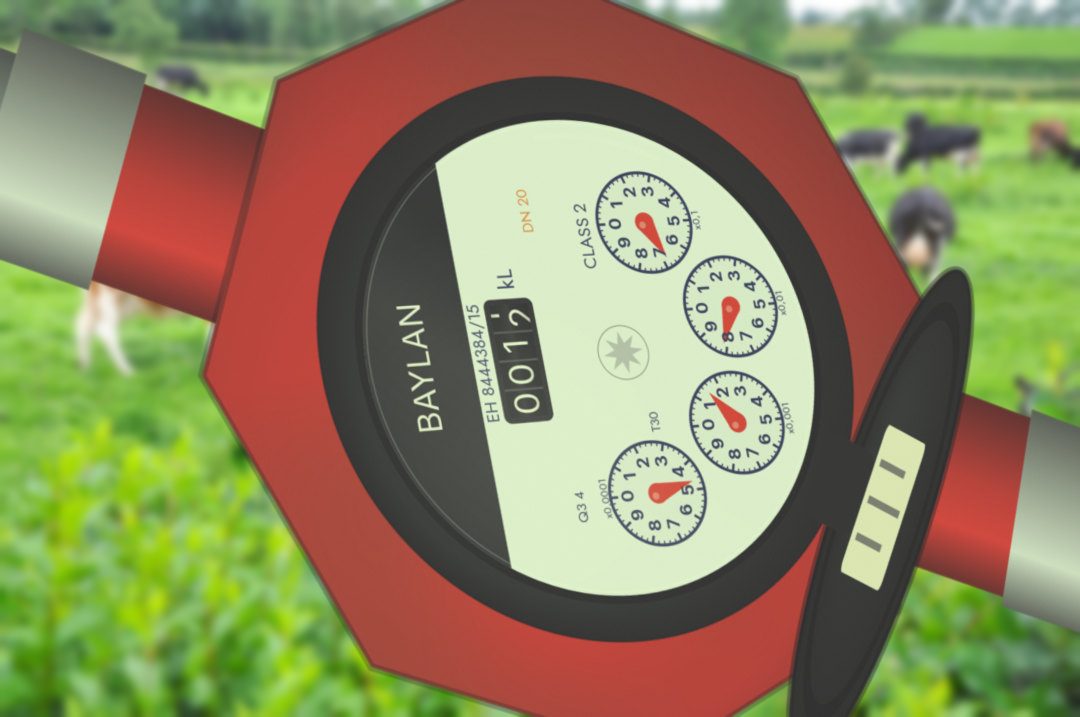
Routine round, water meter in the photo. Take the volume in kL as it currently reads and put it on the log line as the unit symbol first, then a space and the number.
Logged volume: kL 11.6814
